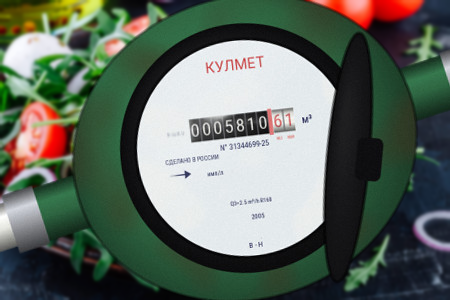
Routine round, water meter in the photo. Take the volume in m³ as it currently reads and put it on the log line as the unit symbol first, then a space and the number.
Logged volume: m³ 5810.61
